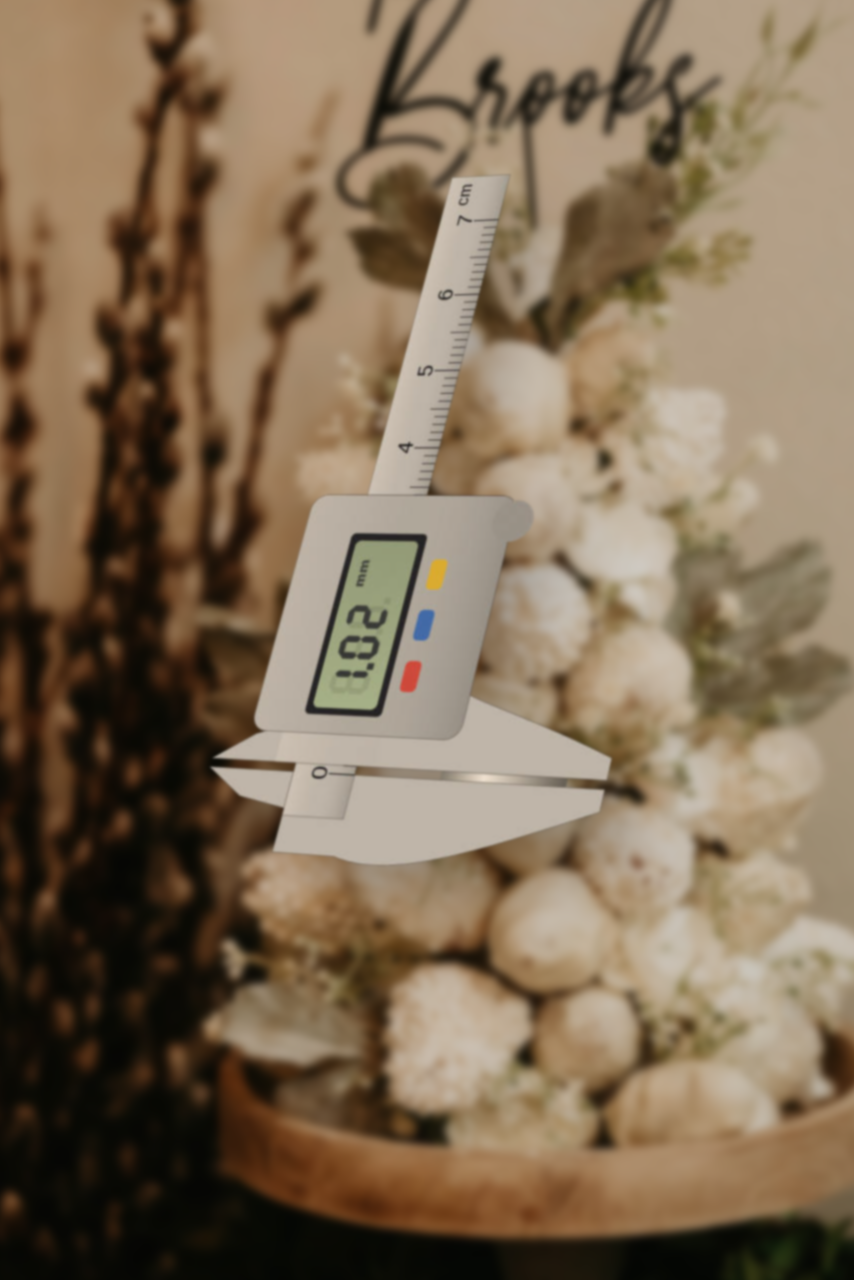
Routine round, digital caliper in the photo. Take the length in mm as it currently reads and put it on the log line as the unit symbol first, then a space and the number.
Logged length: mm 1.02
